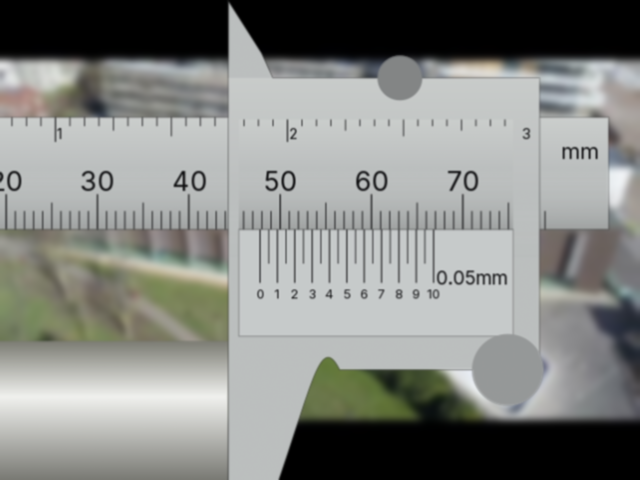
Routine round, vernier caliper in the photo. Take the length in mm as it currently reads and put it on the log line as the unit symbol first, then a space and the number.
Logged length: mm 47.8
